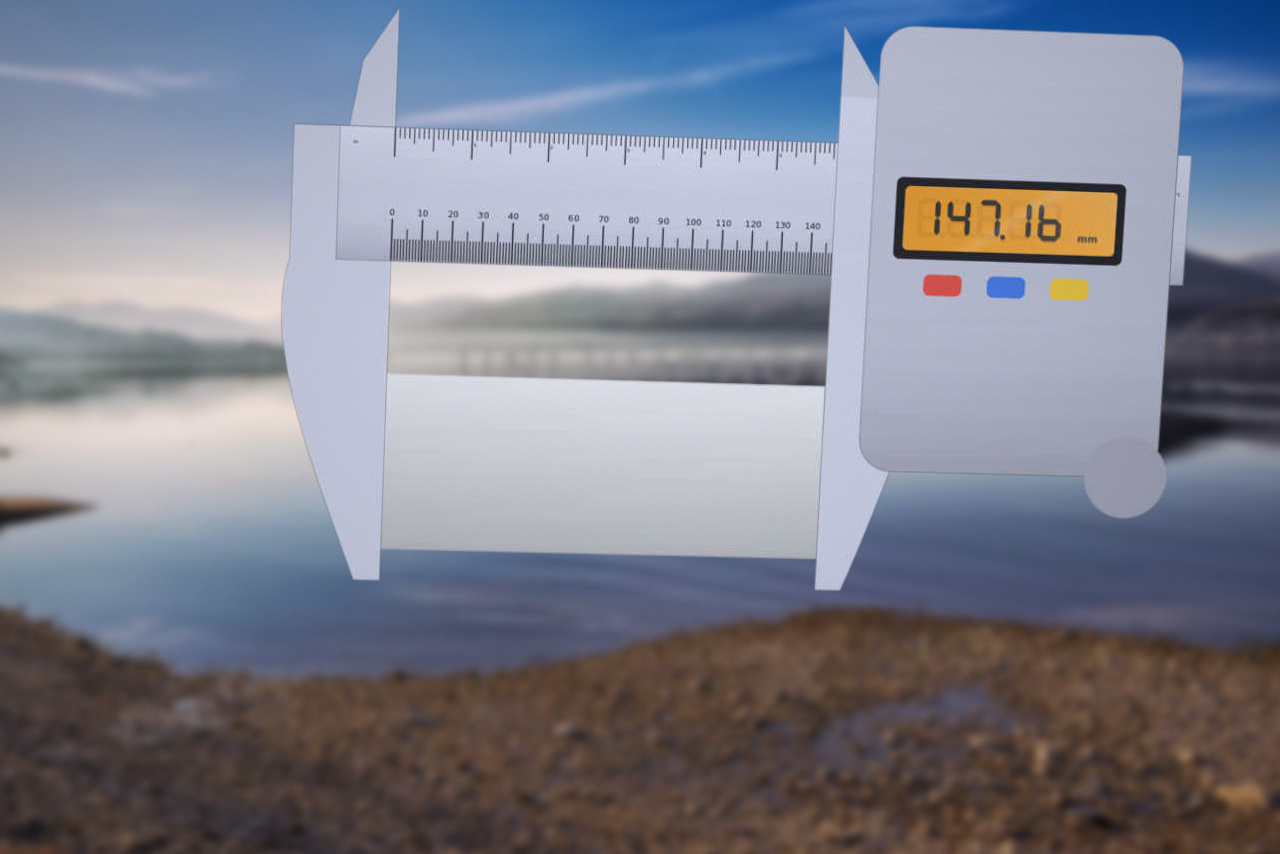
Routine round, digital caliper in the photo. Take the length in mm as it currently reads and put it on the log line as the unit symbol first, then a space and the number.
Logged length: mm 147.16
